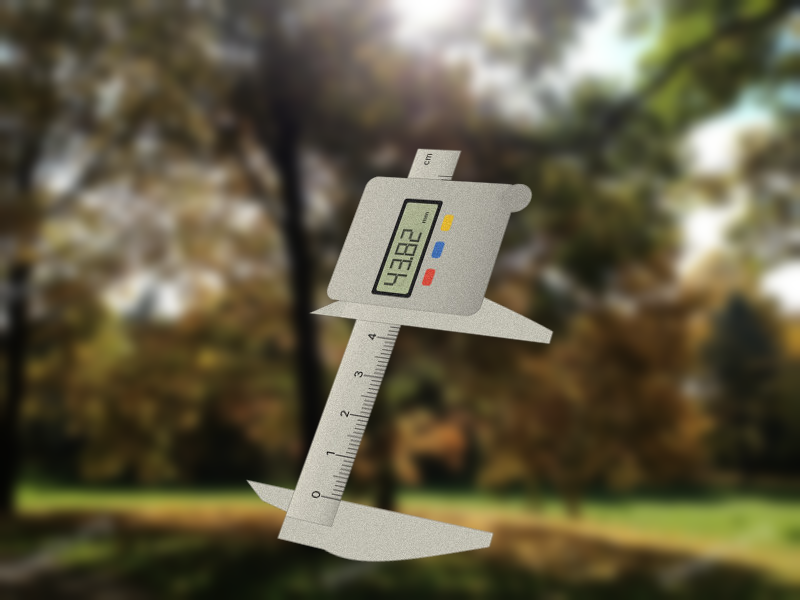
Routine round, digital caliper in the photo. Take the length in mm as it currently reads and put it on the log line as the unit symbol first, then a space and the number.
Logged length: mm 43.82
